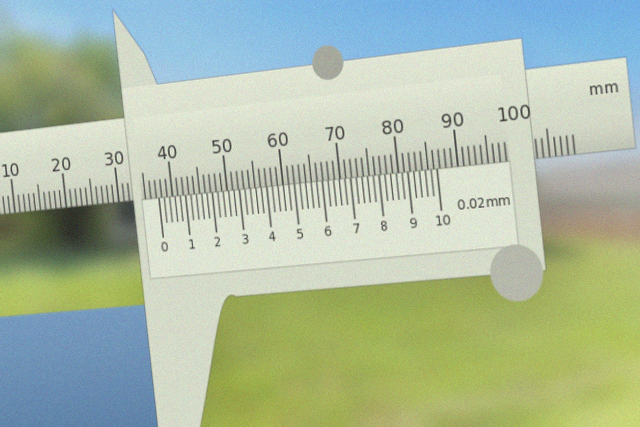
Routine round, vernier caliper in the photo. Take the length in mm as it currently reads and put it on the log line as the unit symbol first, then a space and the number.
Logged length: mm 37.5
